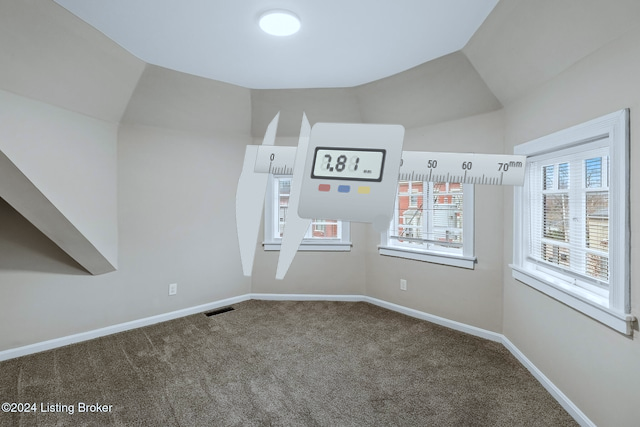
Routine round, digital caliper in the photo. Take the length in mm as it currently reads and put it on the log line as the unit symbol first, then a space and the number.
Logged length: mm 7.81
